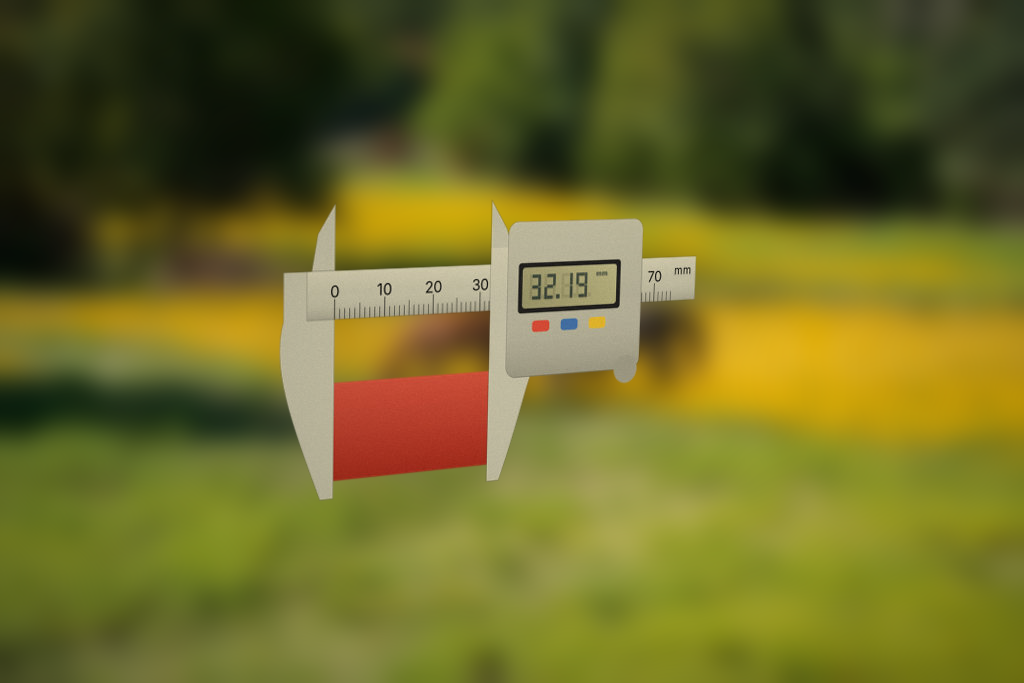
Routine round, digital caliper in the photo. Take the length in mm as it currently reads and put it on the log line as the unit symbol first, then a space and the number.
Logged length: mm 32.19
